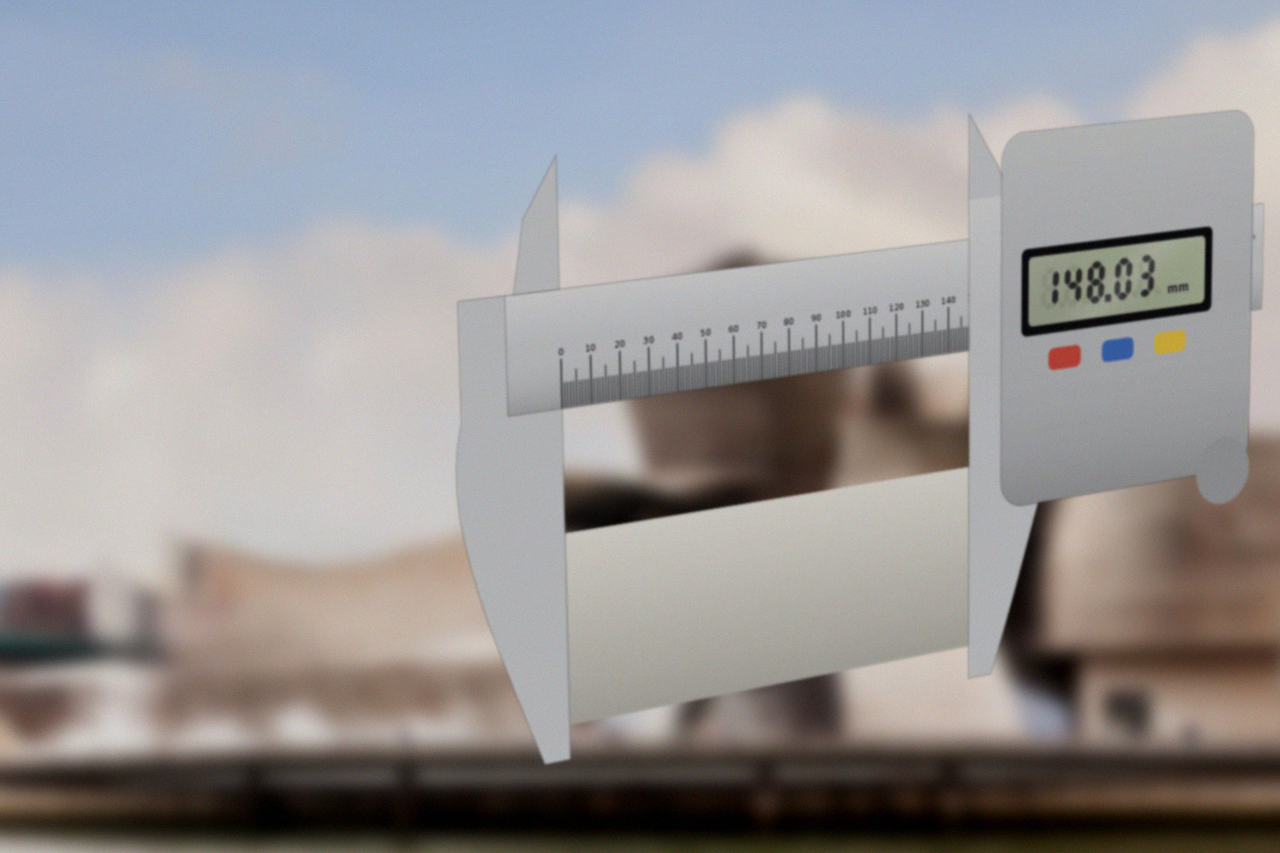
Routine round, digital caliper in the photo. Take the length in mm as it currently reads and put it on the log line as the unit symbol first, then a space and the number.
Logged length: mm 148.03
